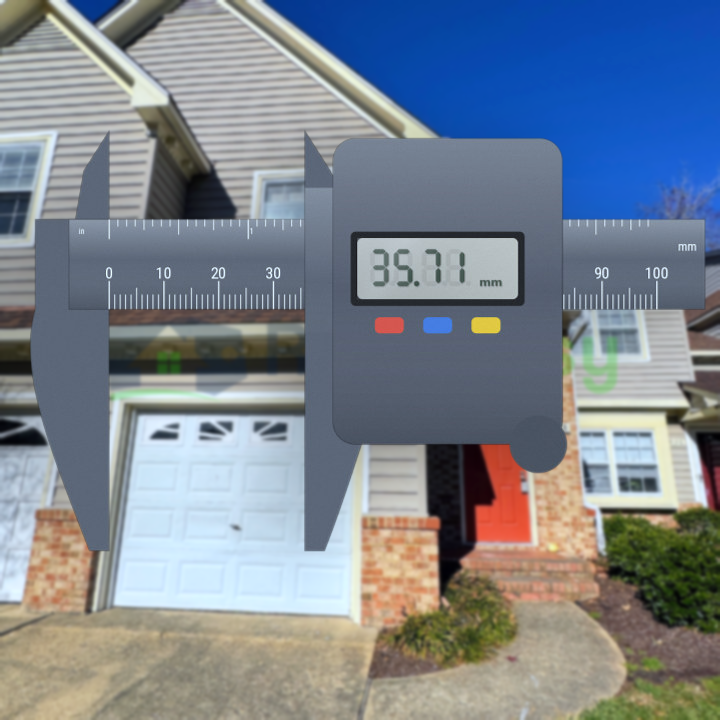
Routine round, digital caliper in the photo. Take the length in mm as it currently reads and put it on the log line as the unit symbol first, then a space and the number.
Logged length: mm 35.71
